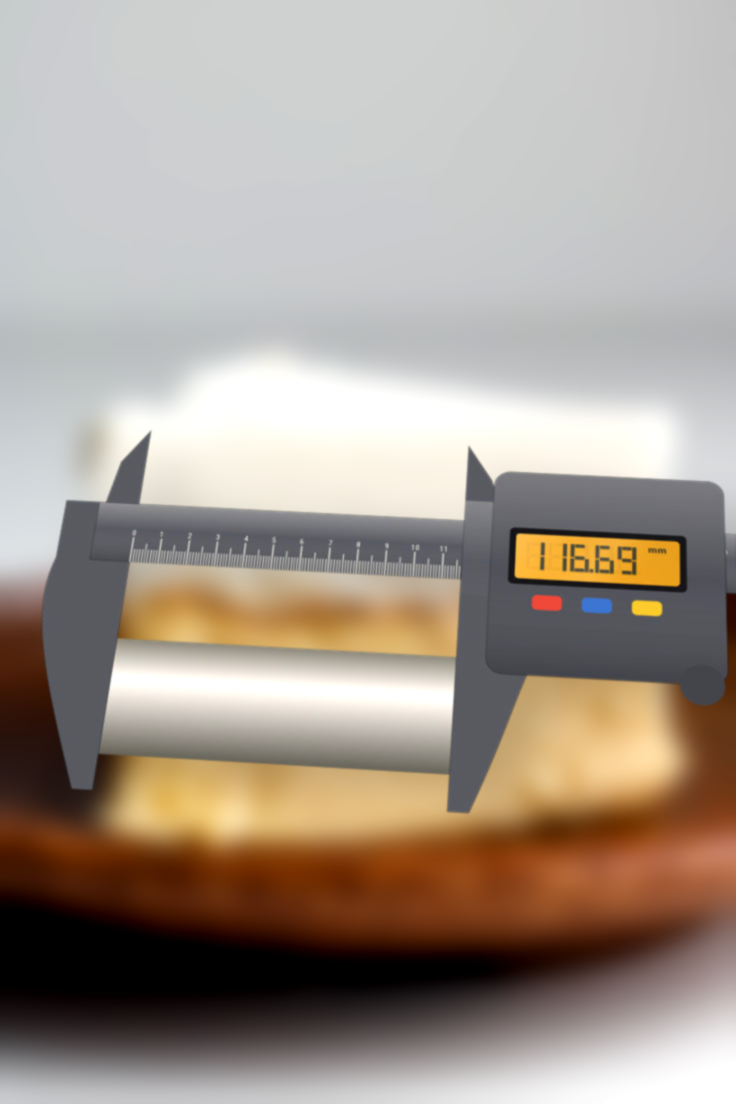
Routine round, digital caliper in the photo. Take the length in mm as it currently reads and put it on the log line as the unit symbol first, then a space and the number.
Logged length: mm 116.69
